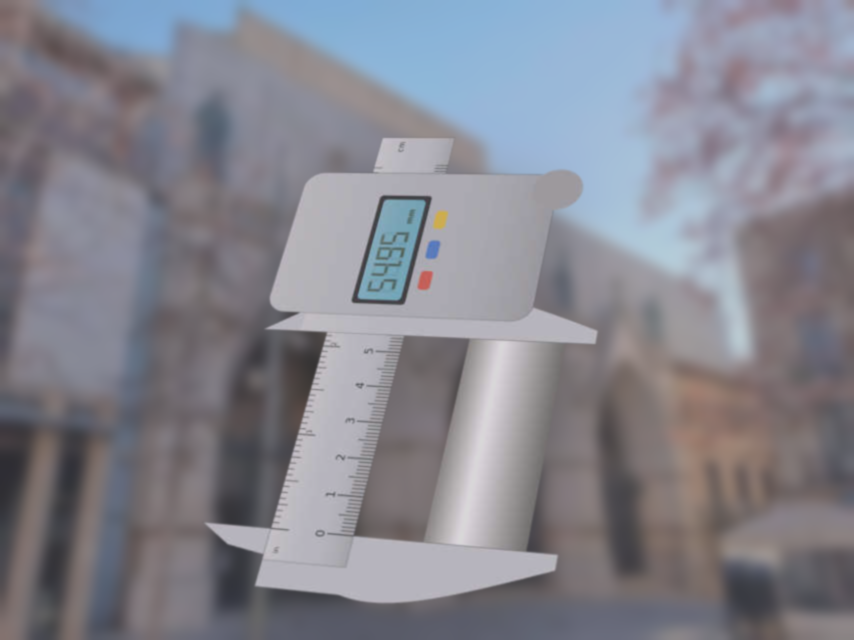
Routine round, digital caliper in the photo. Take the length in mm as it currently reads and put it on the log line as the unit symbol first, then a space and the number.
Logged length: mm 54.95
